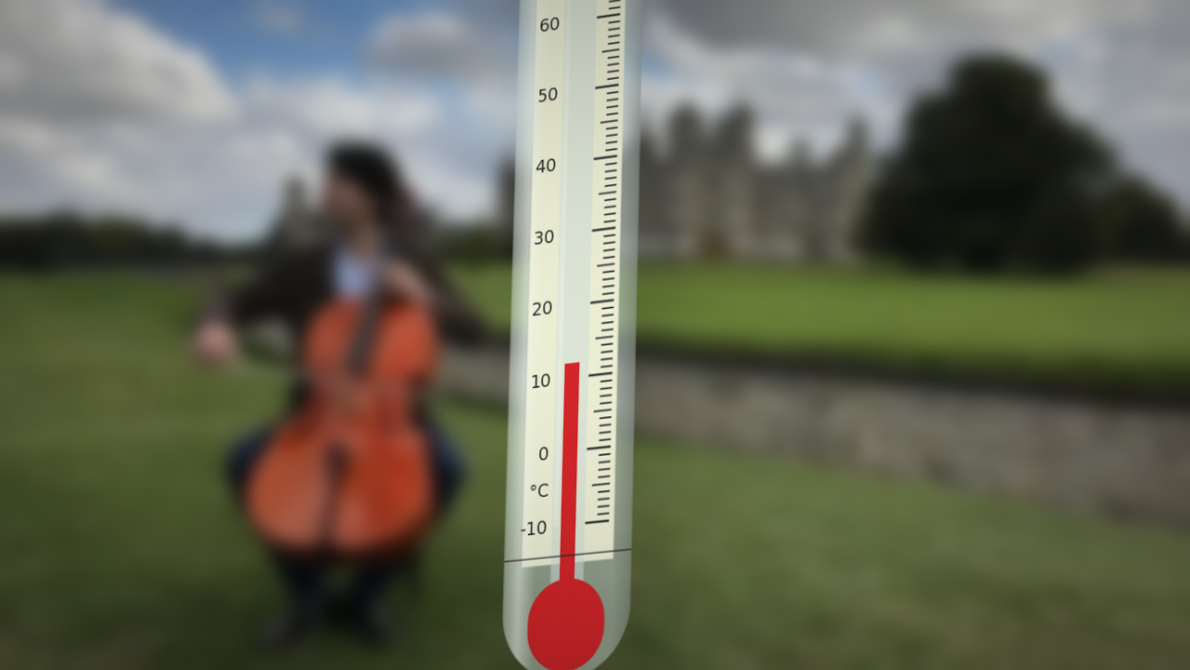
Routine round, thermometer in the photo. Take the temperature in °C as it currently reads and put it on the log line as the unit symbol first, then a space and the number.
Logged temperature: °C 12
